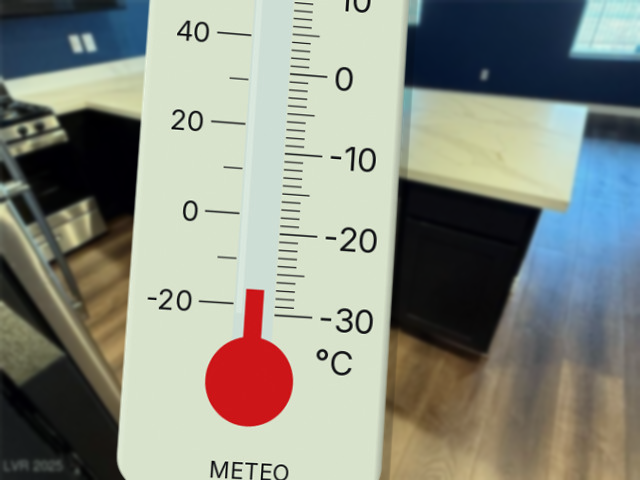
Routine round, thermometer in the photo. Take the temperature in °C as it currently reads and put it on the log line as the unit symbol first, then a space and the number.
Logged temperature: °C -27
